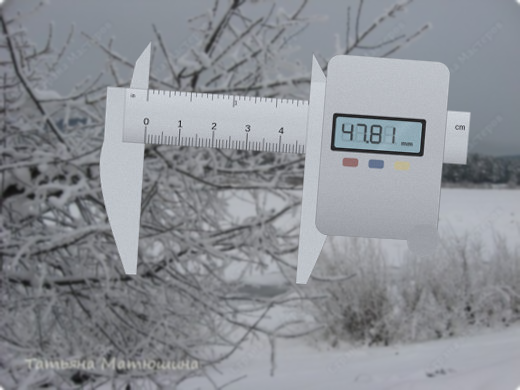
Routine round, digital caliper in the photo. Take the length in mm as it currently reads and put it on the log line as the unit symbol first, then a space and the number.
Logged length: mm 47.81
